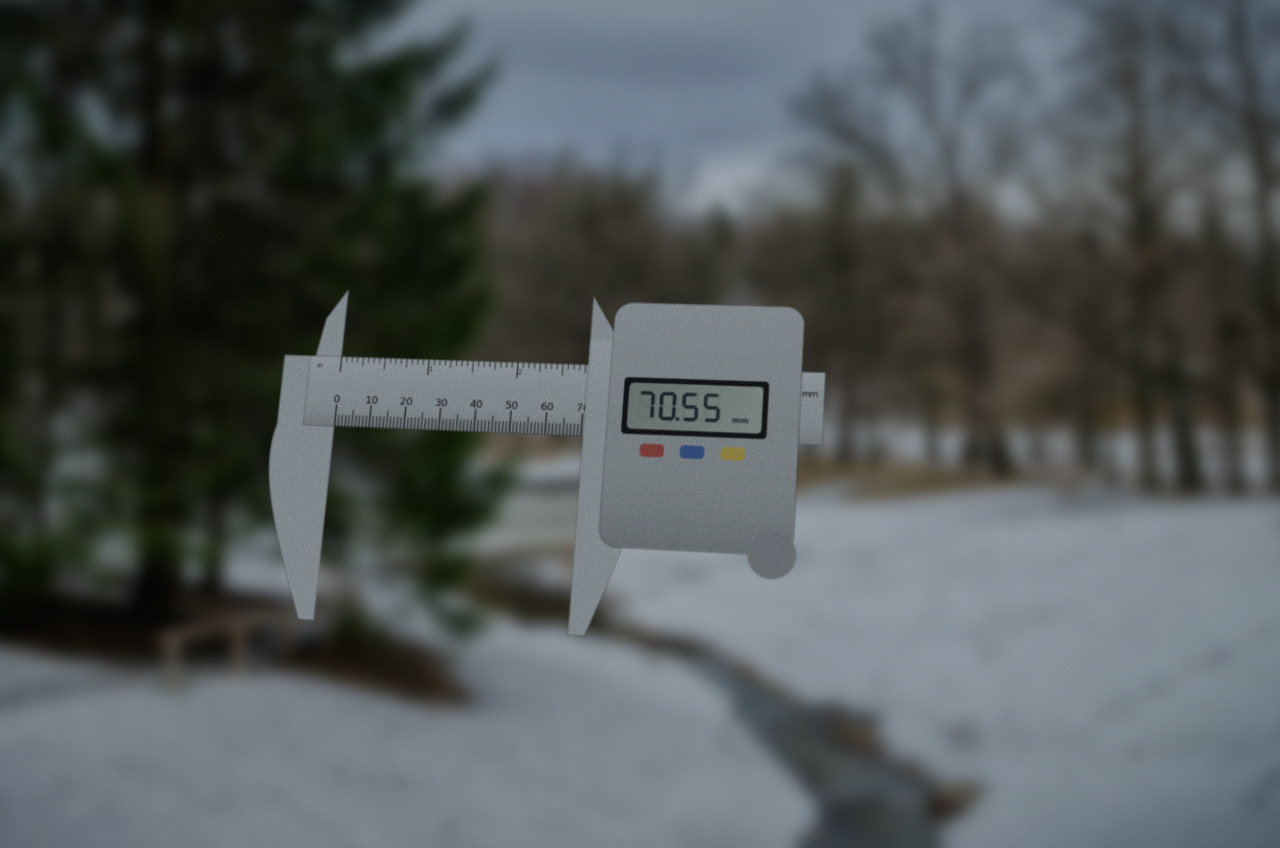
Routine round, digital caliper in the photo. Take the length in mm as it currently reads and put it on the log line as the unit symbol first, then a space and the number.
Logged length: mm 70.55
